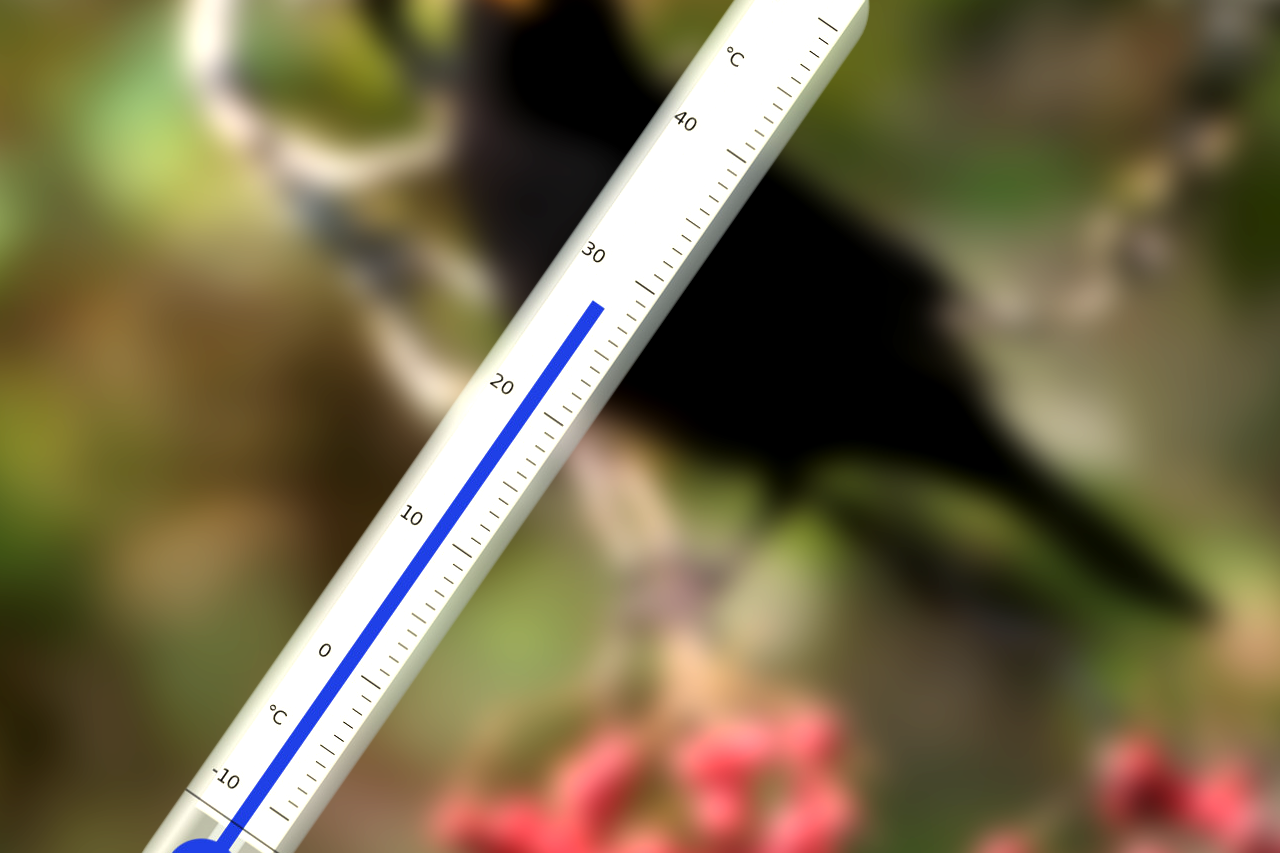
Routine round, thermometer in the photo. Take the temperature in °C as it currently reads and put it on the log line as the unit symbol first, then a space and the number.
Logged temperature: °C 27.5
